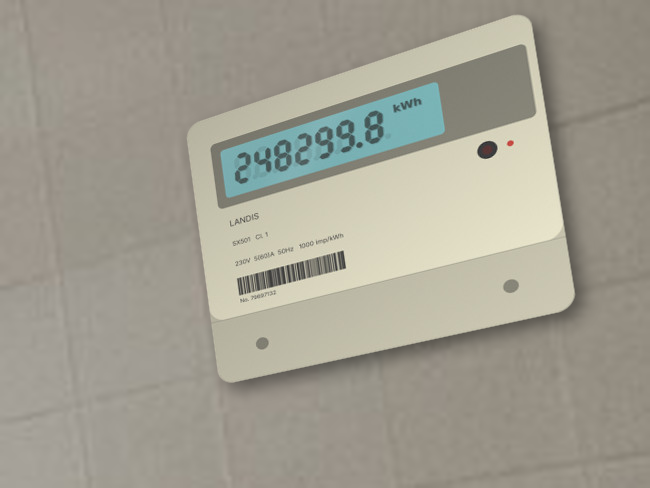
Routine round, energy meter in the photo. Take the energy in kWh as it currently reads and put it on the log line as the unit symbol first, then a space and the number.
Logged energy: kWh 248299.8
